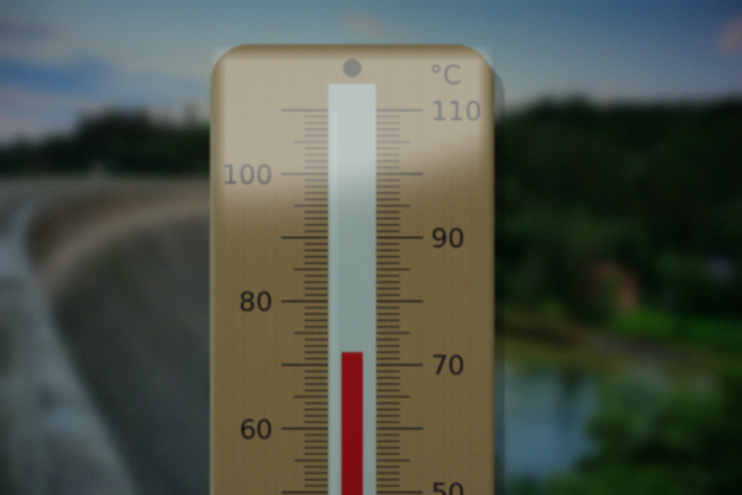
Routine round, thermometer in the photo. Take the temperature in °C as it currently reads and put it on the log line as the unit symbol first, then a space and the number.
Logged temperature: °C 72
